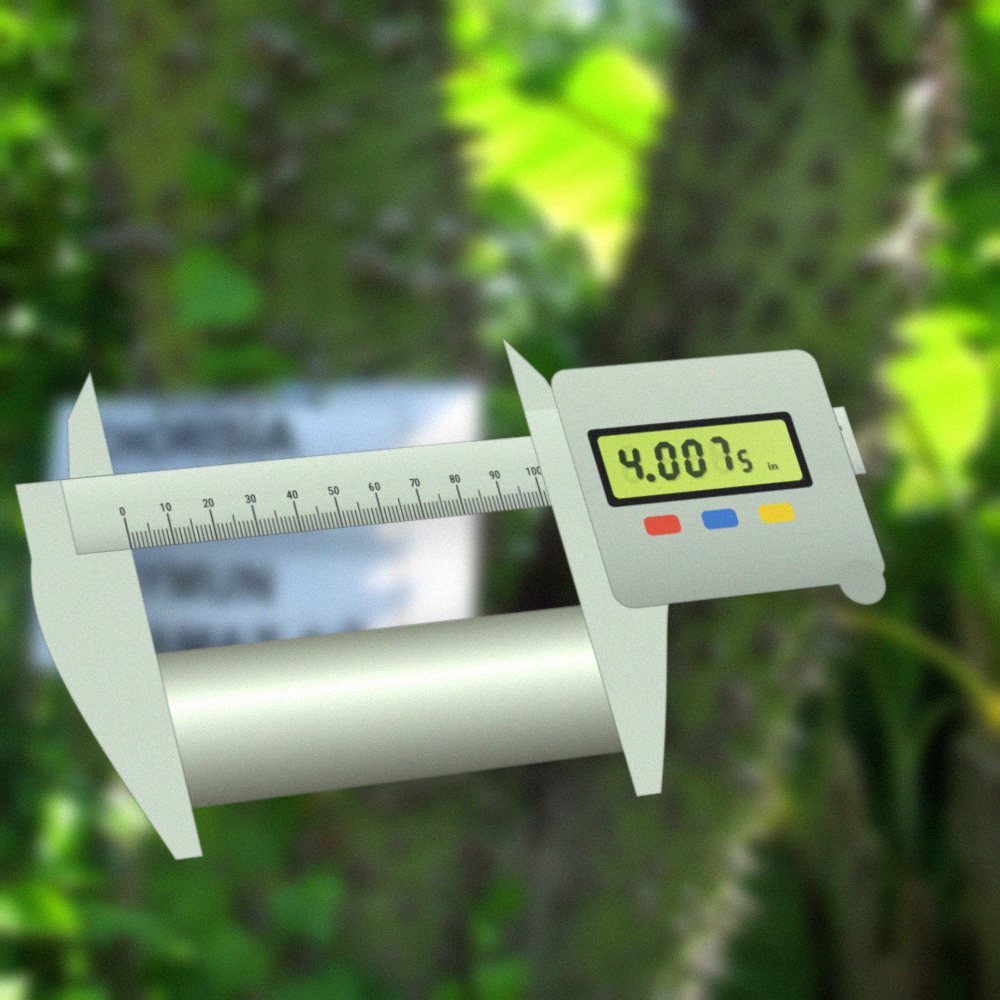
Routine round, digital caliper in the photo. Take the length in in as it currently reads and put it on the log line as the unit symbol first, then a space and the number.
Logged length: in 4.0075
